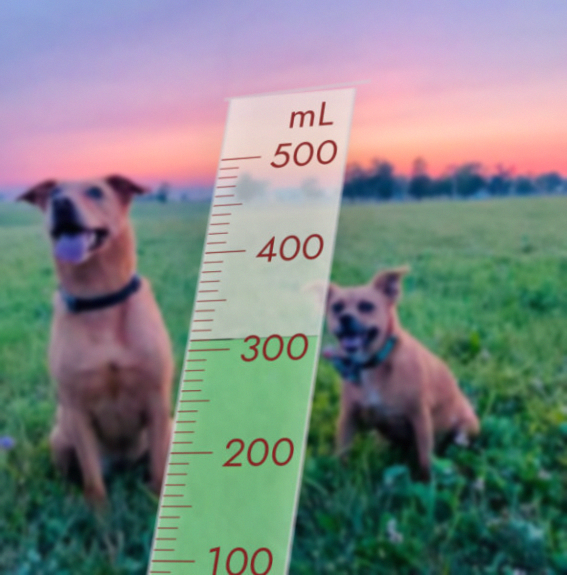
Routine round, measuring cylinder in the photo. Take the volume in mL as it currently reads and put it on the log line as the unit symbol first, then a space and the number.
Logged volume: mL 310
